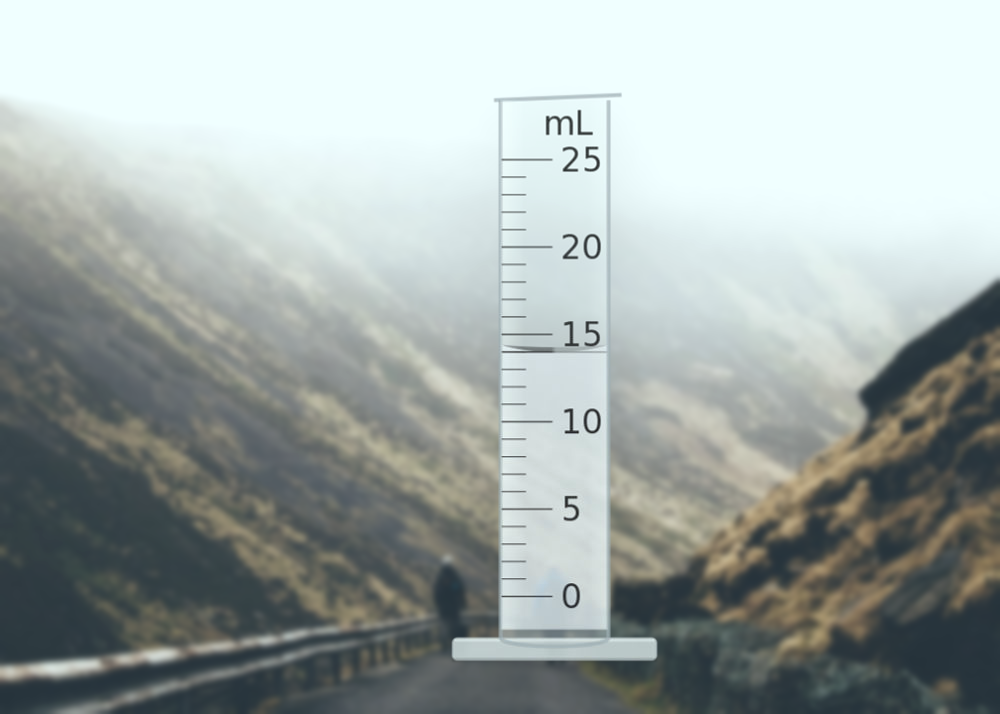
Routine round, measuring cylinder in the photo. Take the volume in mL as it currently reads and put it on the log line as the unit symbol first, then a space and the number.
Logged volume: mL 14
